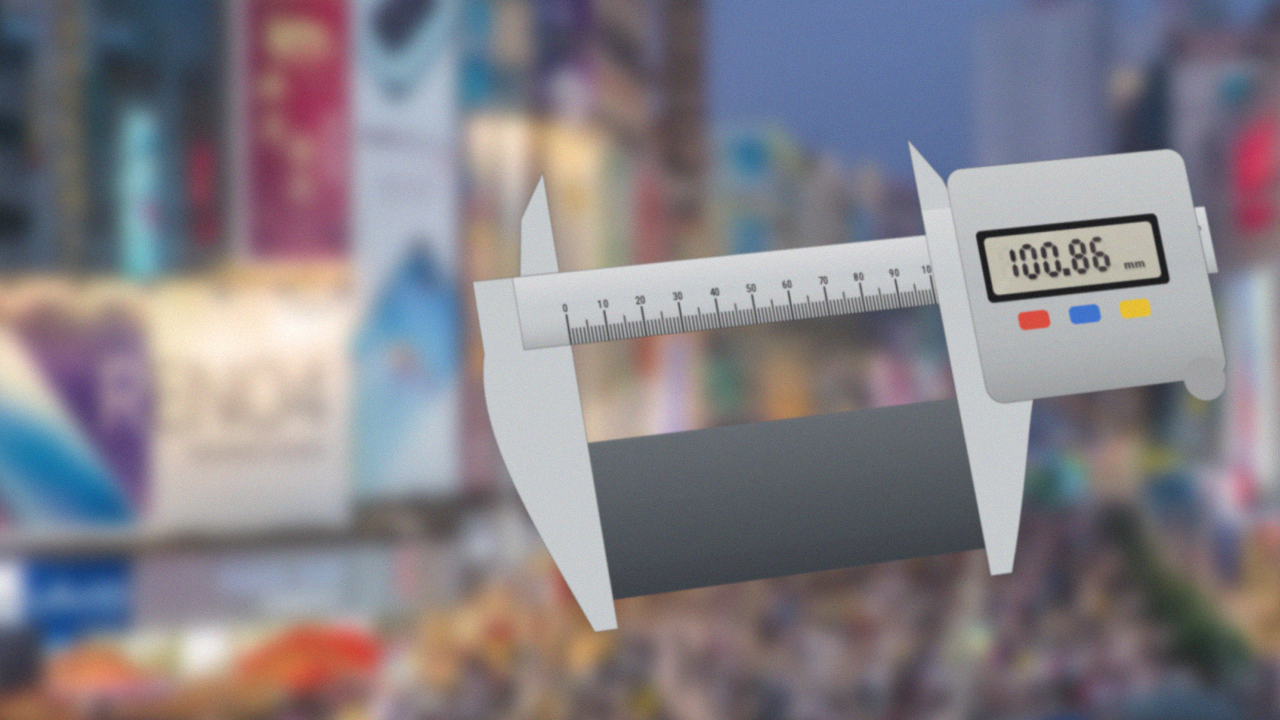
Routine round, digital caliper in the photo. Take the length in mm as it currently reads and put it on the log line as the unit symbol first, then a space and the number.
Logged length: mm 100.86
